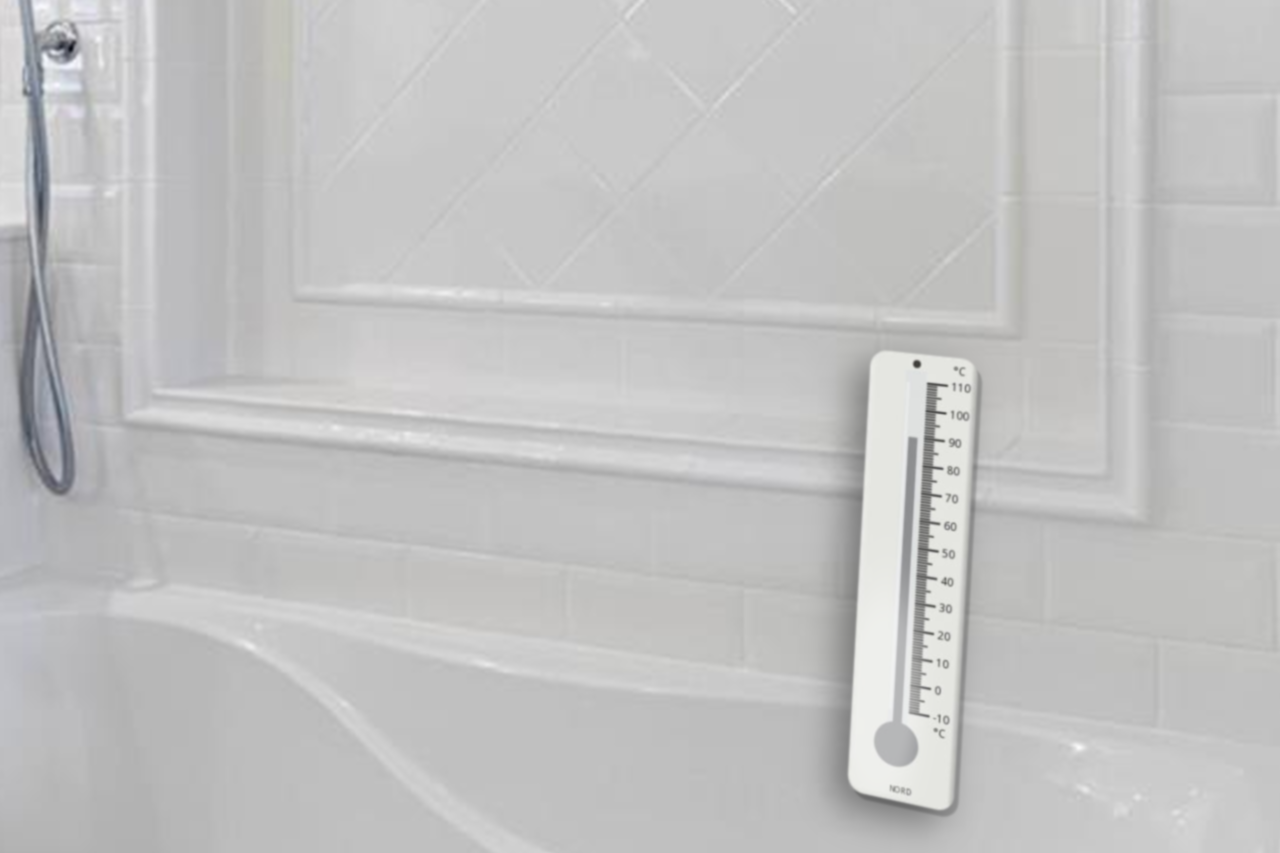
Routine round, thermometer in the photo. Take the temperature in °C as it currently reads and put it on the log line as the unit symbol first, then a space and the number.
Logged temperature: °C 90
